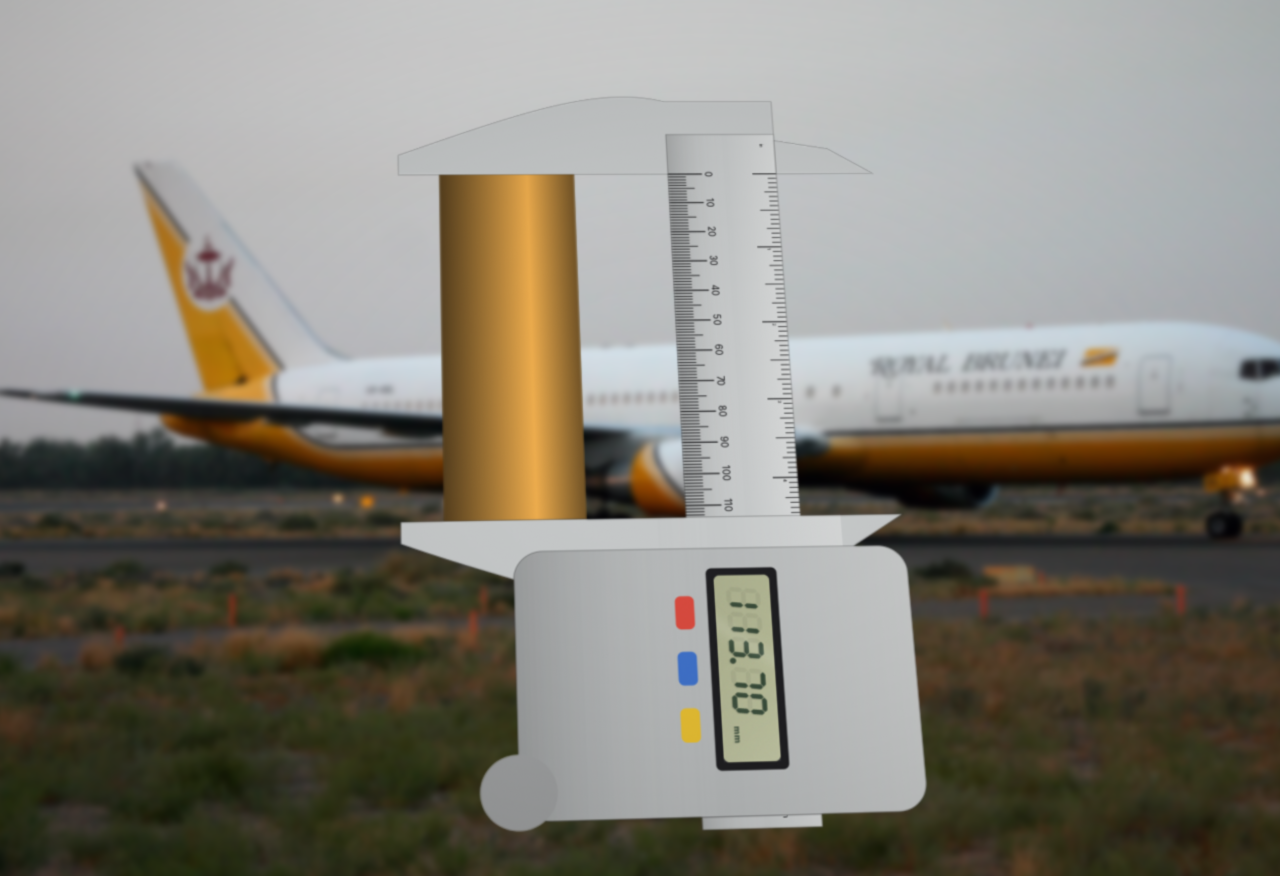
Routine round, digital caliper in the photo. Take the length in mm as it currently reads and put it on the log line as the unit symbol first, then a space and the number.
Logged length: mm 113.70
